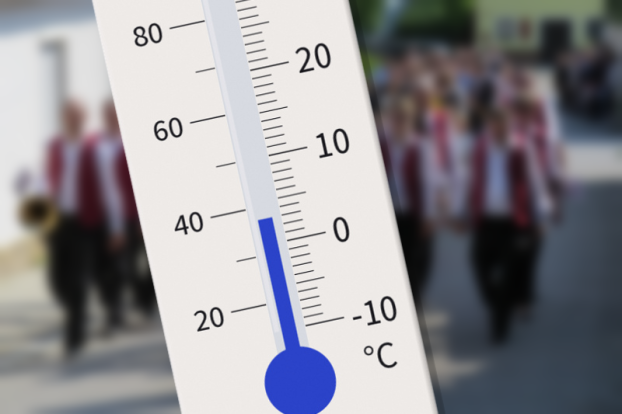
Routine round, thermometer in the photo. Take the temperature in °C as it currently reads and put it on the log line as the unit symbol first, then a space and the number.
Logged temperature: °C 3
